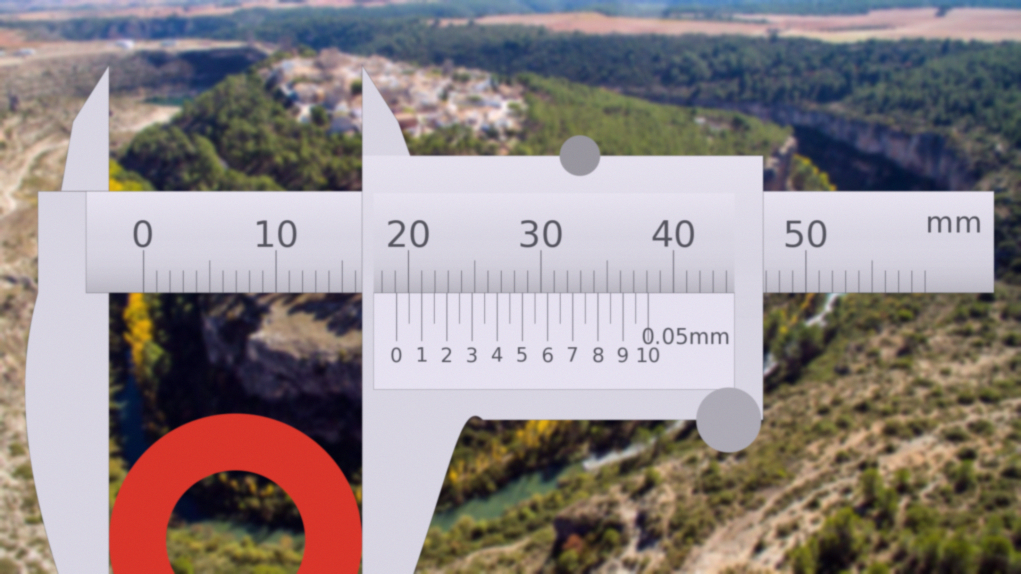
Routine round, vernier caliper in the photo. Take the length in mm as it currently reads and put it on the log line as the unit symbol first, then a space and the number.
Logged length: mm 19.1
